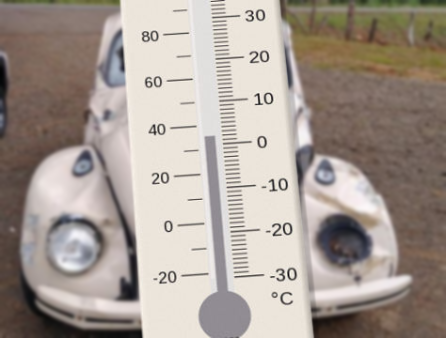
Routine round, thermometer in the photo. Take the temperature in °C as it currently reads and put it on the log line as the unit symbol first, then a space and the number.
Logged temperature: °C 2
